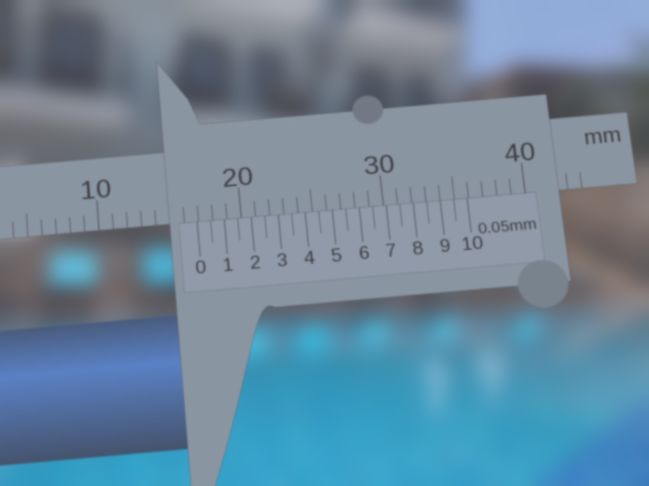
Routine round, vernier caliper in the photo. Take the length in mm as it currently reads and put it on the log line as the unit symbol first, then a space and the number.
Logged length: mm 16.9
